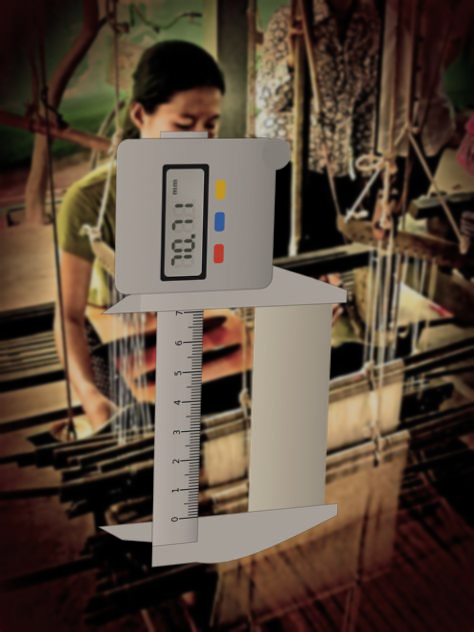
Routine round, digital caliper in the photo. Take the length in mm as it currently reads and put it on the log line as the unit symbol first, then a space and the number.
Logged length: mm 70.71
